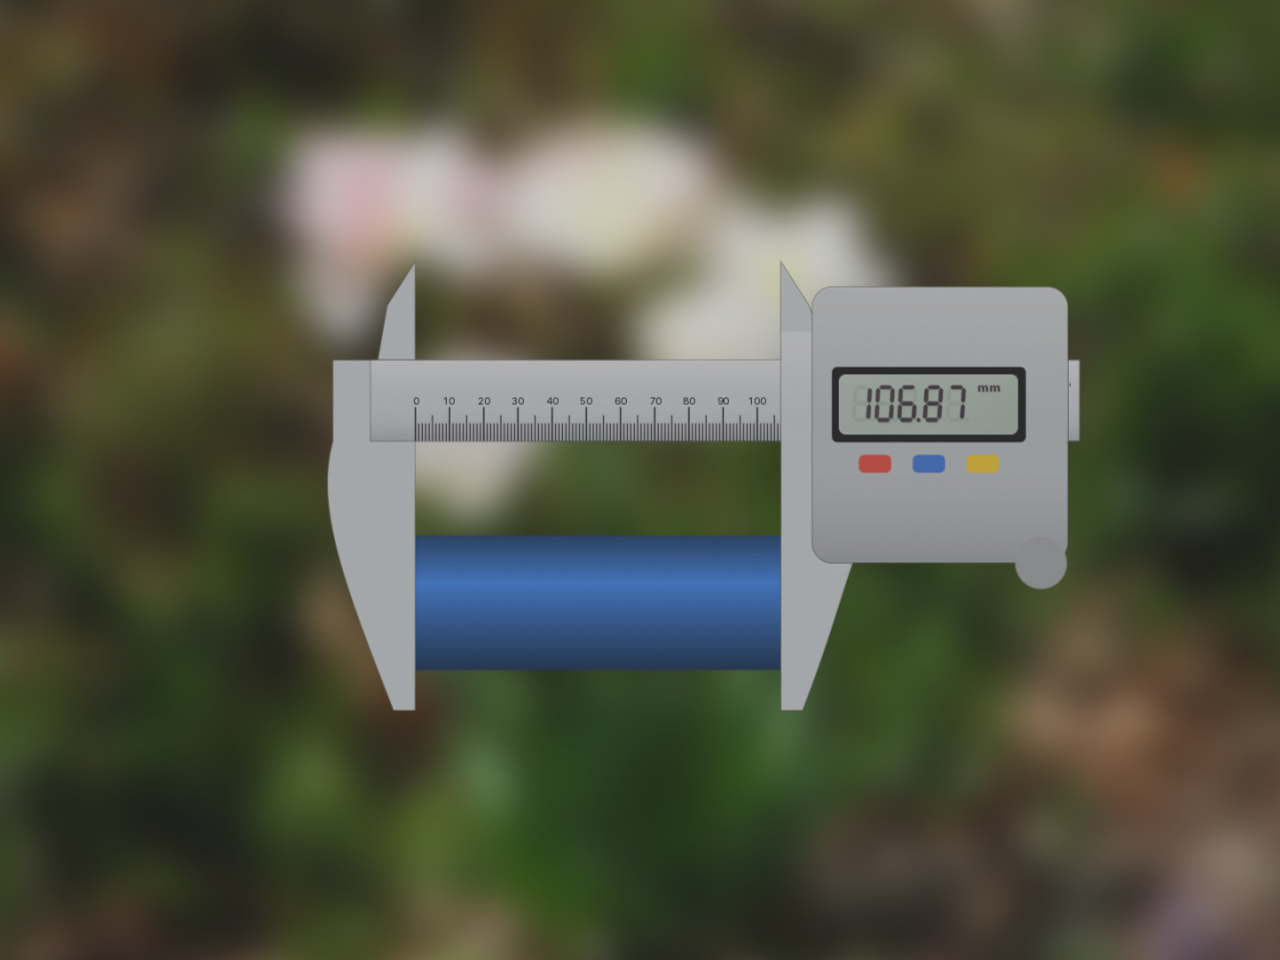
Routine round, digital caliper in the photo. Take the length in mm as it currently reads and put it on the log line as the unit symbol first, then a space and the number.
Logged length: mm 106.87
